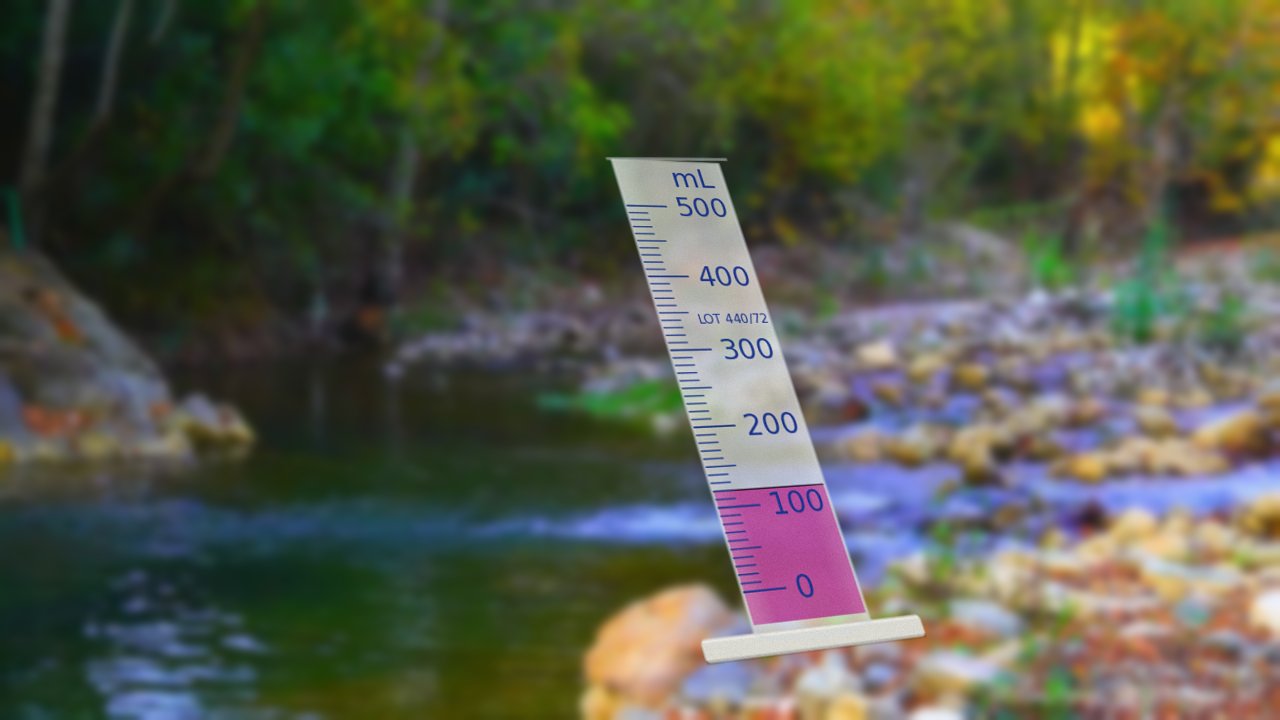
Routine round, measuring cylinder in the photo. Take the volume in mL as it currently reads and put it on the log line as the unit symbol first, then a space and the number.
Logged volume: mL 120
